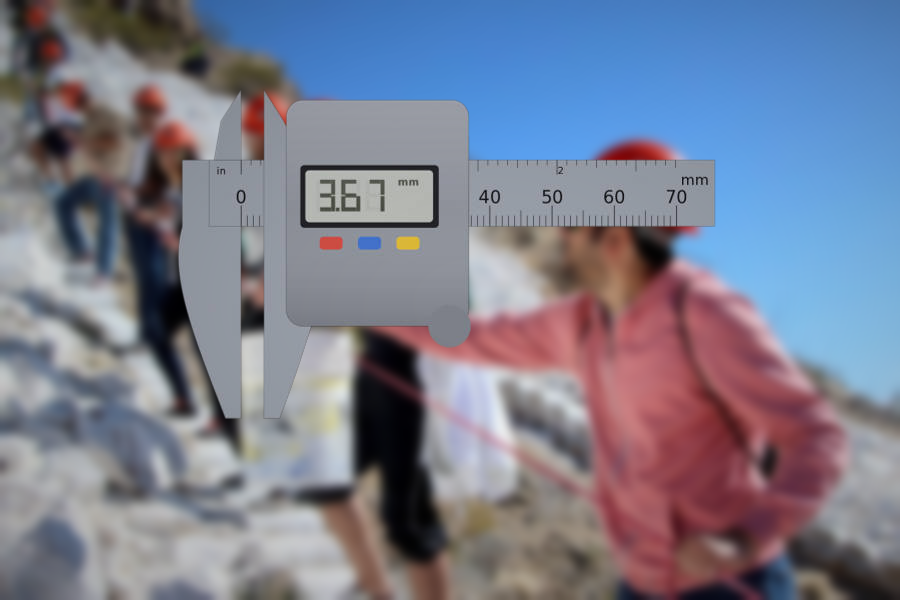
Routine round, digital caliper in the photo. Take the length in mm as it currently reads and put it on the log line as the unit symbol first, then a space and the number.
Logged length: mm 3.67
